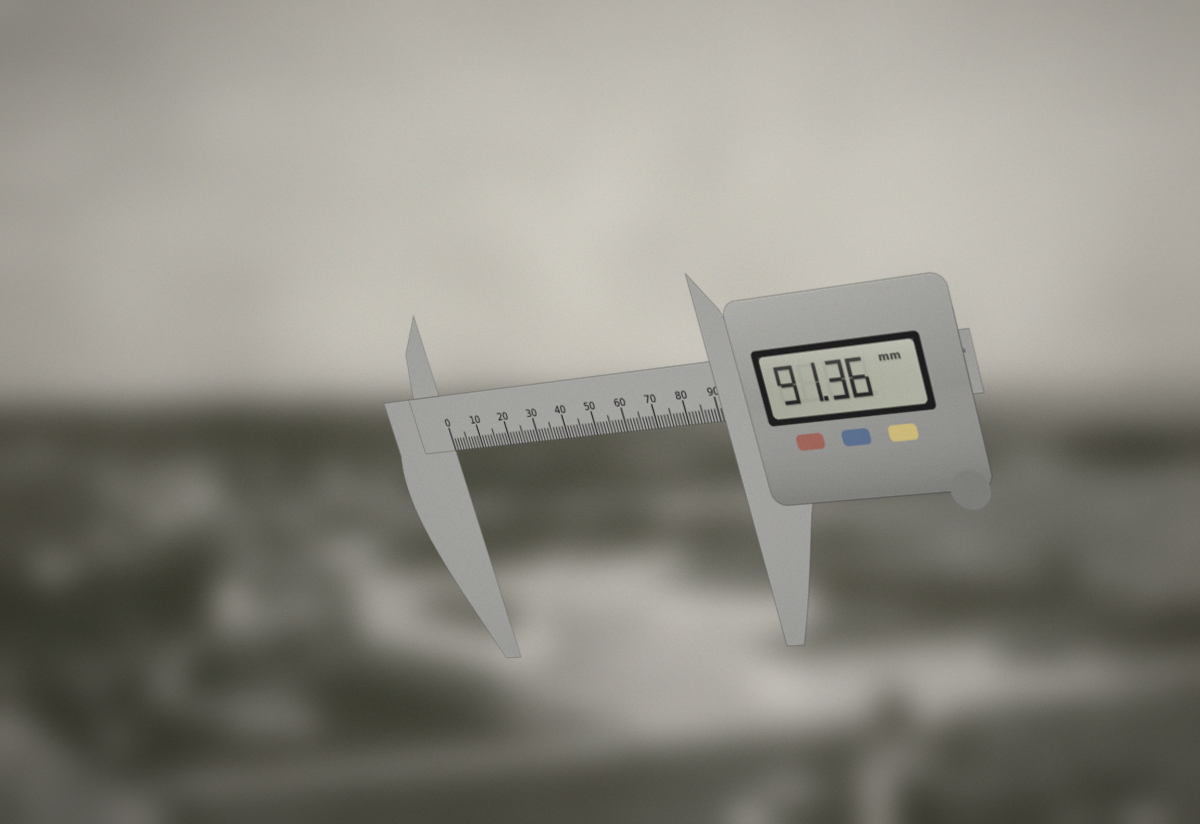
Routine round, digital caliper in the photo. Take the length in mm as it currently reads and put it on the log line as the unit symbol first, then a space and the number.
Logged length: mm 91.36
